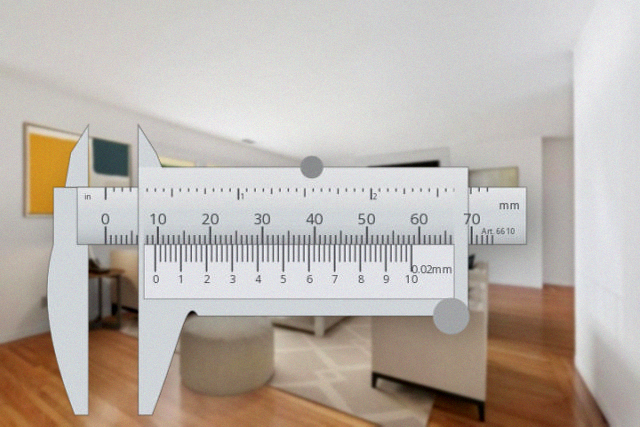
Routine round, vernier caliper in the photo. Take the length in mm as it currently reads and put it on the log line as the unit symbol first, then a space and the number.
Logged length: mm 9.5
